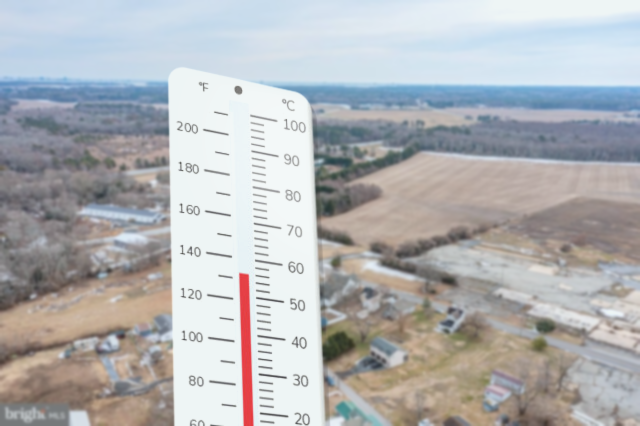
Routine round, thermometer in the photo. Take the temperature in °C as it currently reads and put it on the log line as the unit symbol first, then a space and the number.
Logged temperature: °C 56
